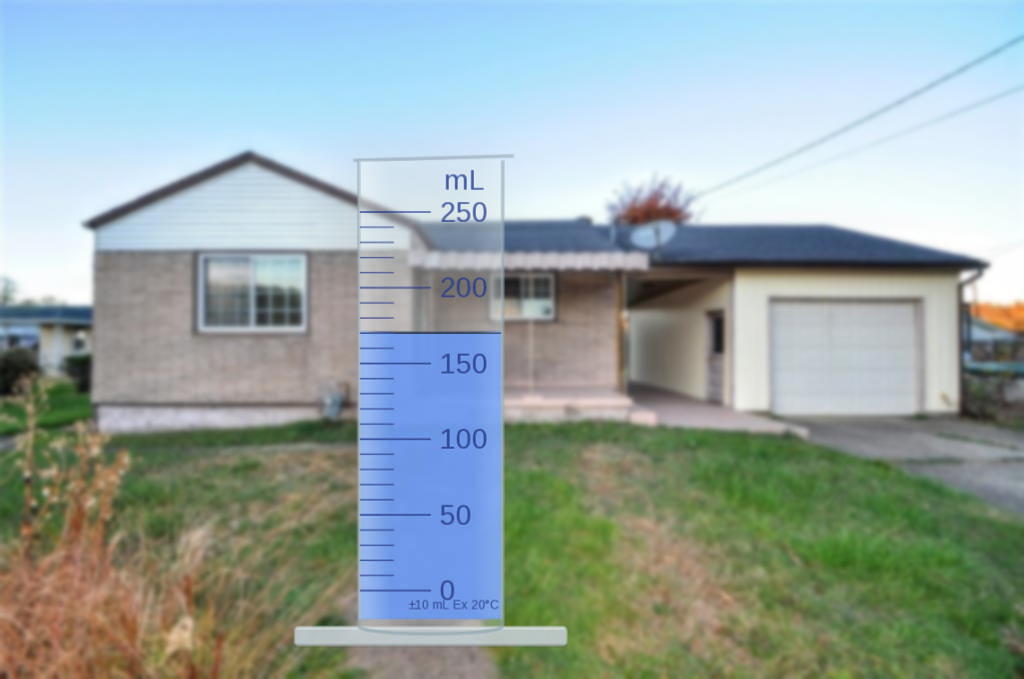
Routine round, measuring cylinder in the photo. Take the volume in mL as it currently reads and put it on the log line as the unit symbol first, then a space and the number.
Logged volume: mL 170
